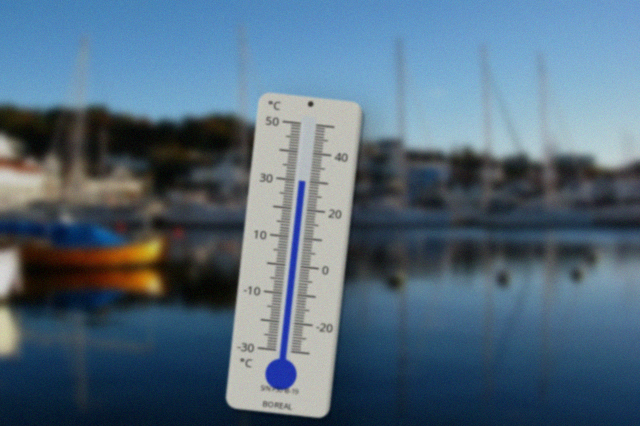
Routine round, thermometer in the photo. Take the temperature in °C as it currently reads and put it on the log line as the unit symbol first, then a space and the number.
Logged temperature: °C 30
